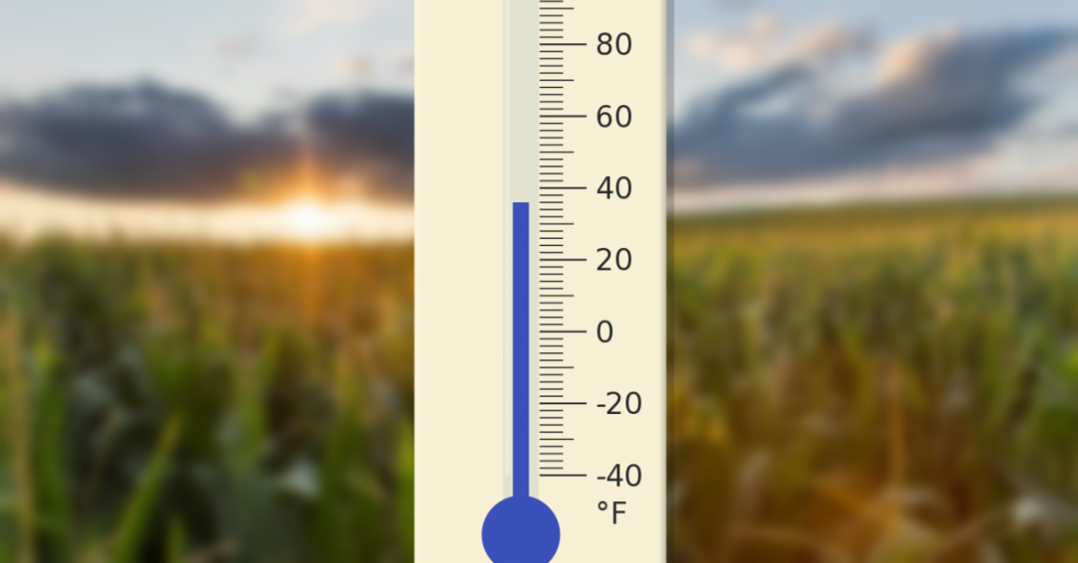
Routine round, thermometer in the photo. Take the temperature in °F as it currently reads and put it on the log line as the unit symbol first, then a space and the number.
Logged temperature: °F 36
